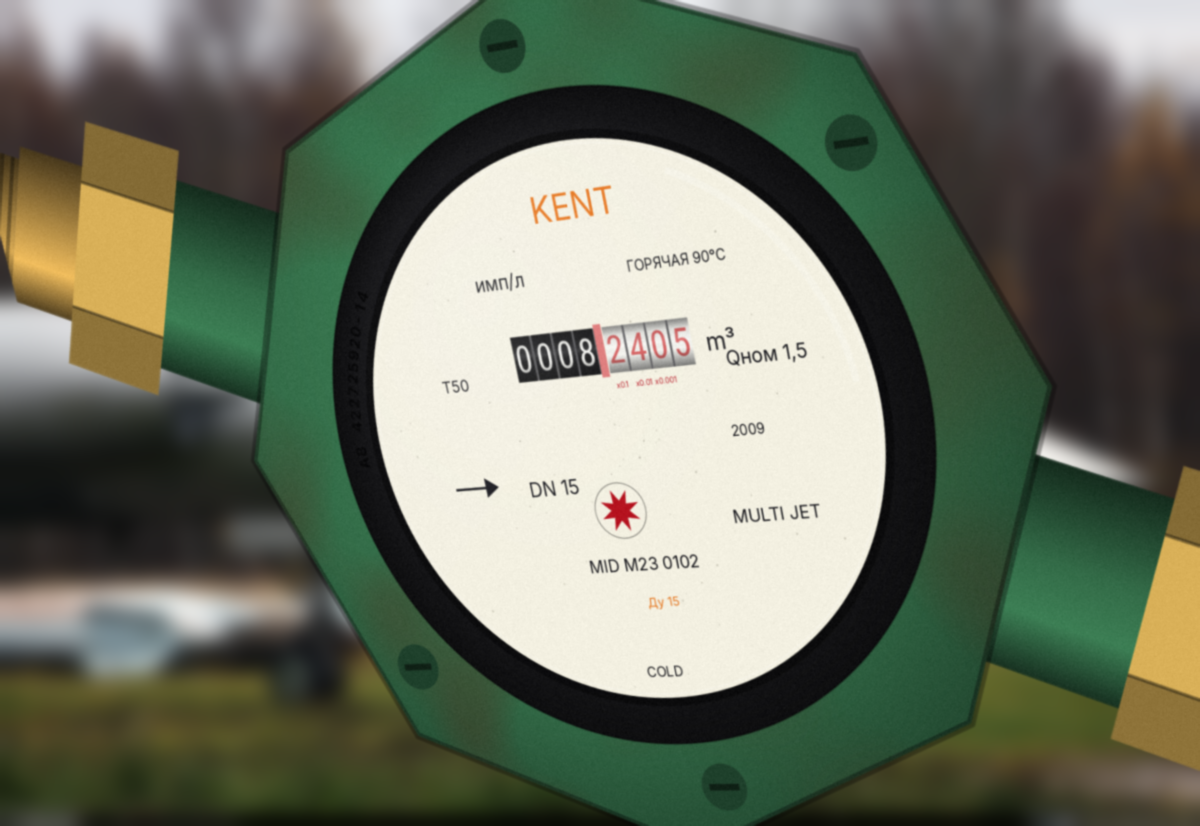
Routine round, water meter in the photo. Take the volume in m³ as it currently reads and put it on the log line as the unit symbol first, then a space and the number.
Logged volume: m³ 8.2405
